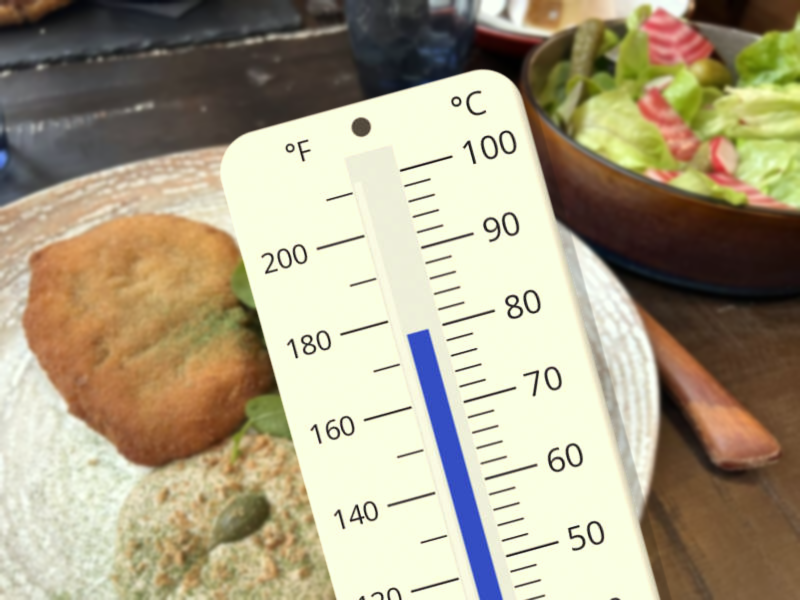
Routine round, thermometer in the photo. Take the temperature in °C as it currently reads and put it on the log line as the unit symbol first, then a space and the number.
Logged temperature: °C 80
